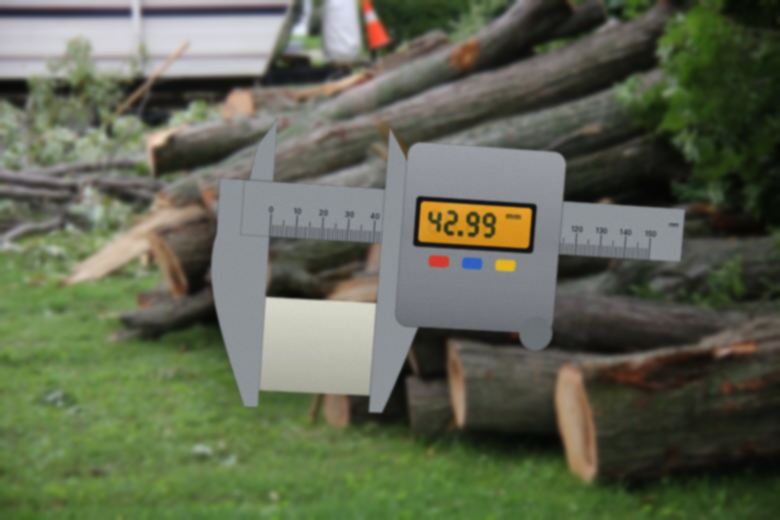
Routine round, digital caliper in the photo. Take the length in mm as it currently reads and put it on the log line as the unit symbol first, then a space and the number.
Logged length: mm 42.99
